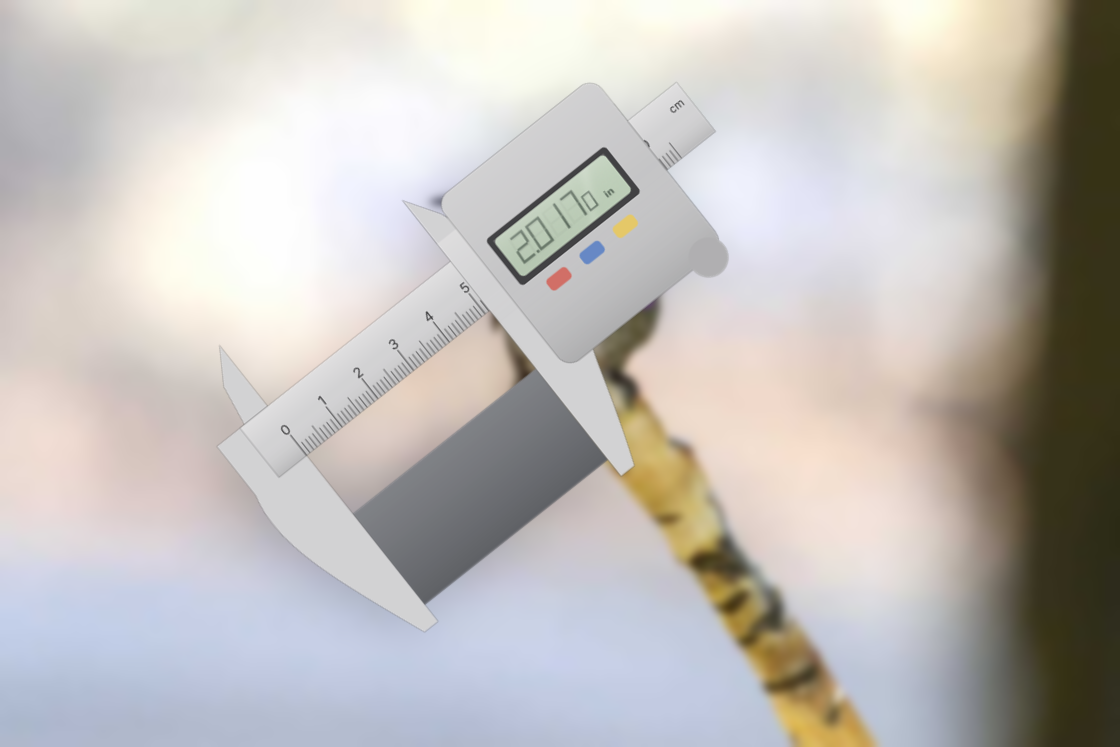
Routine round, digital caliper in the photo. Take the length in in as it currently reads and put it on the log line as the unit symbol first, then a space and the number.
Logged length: in 2.0170
